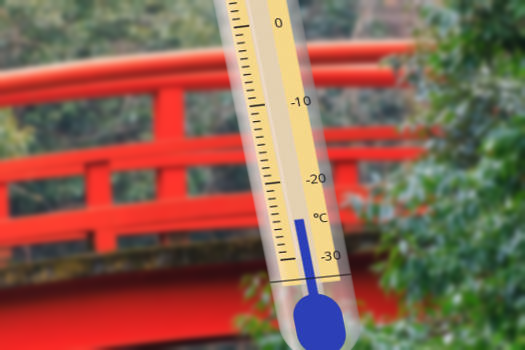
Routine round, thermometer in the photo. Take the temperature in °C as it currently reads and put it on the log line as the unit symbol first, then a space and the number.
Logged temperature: °C -25
